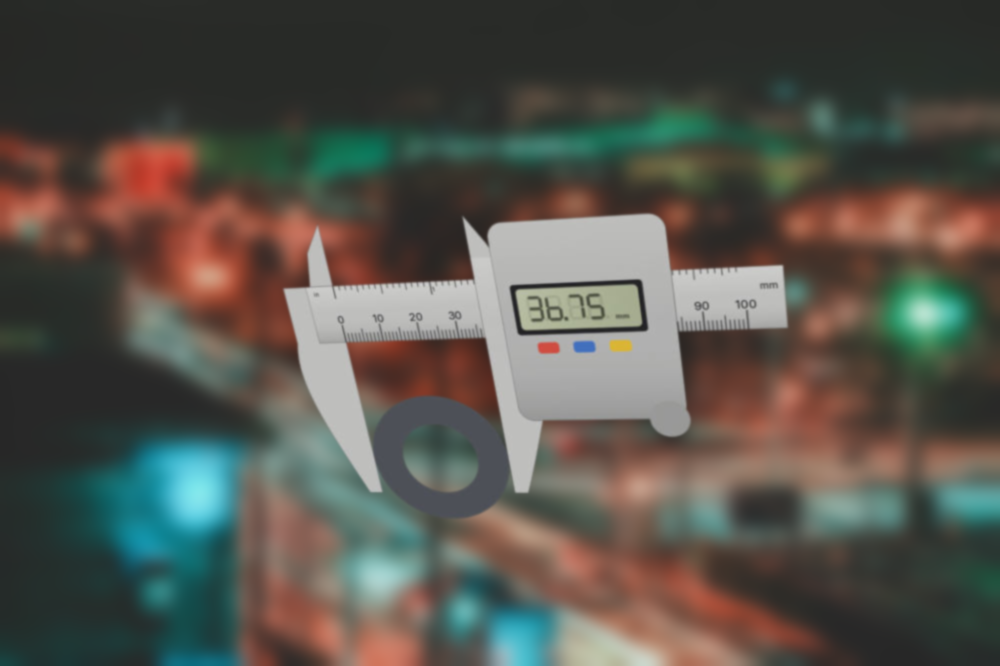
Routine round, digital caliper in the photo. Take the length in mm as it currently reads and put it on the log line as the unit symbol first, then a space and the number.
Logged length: mm 36.75
